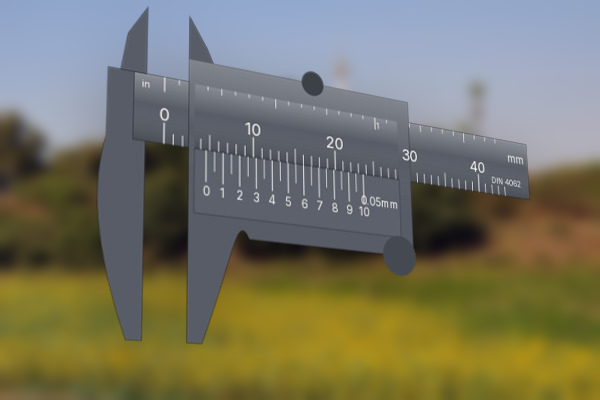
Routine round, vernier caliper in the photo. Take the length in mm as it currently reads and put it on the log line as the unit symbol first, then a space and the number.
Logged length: mm 4.6
